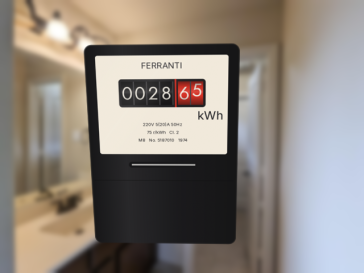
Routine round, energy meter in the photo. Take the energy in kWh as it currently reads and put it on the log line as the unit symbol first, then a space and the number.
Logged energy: kWh 28.65
